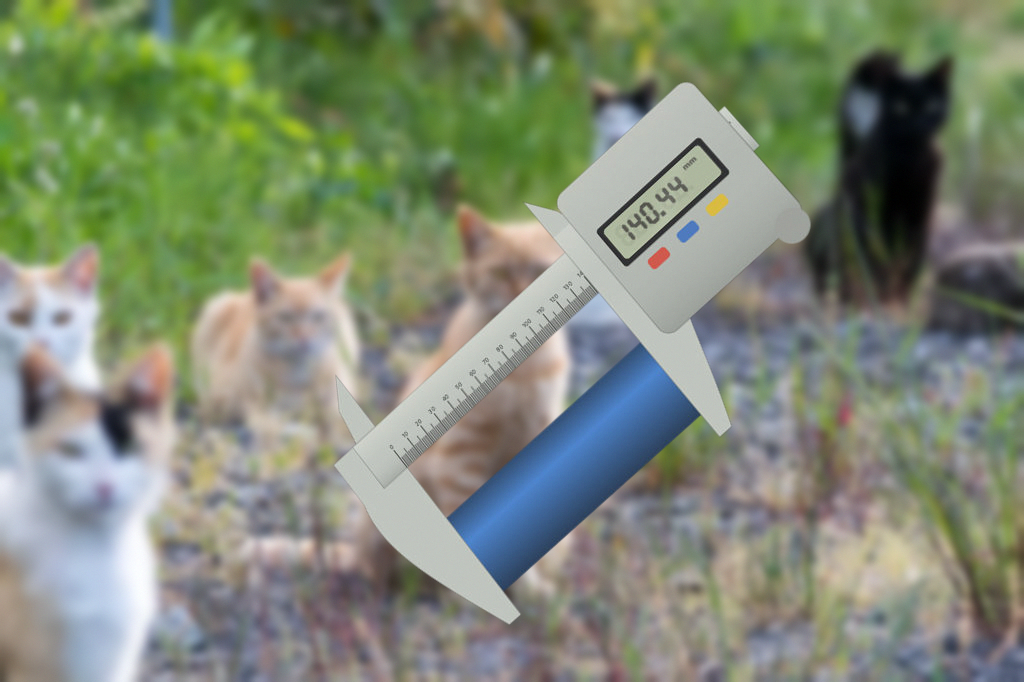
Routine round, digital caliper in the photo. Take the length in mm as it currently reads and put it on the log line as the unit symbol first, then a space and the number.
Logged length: mm 140.44
